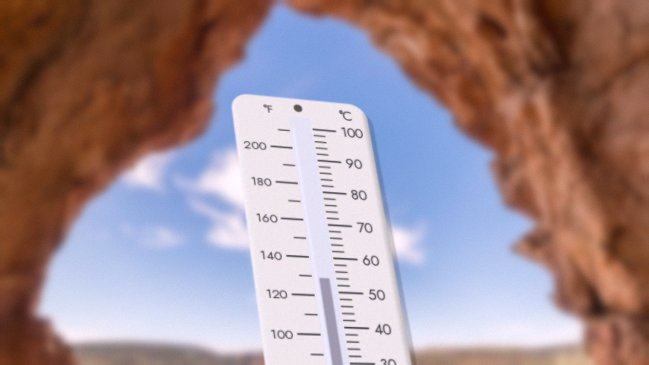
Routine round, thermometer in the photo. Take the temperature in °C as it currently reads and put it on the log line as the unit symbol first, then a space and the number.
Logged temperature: °C 54
